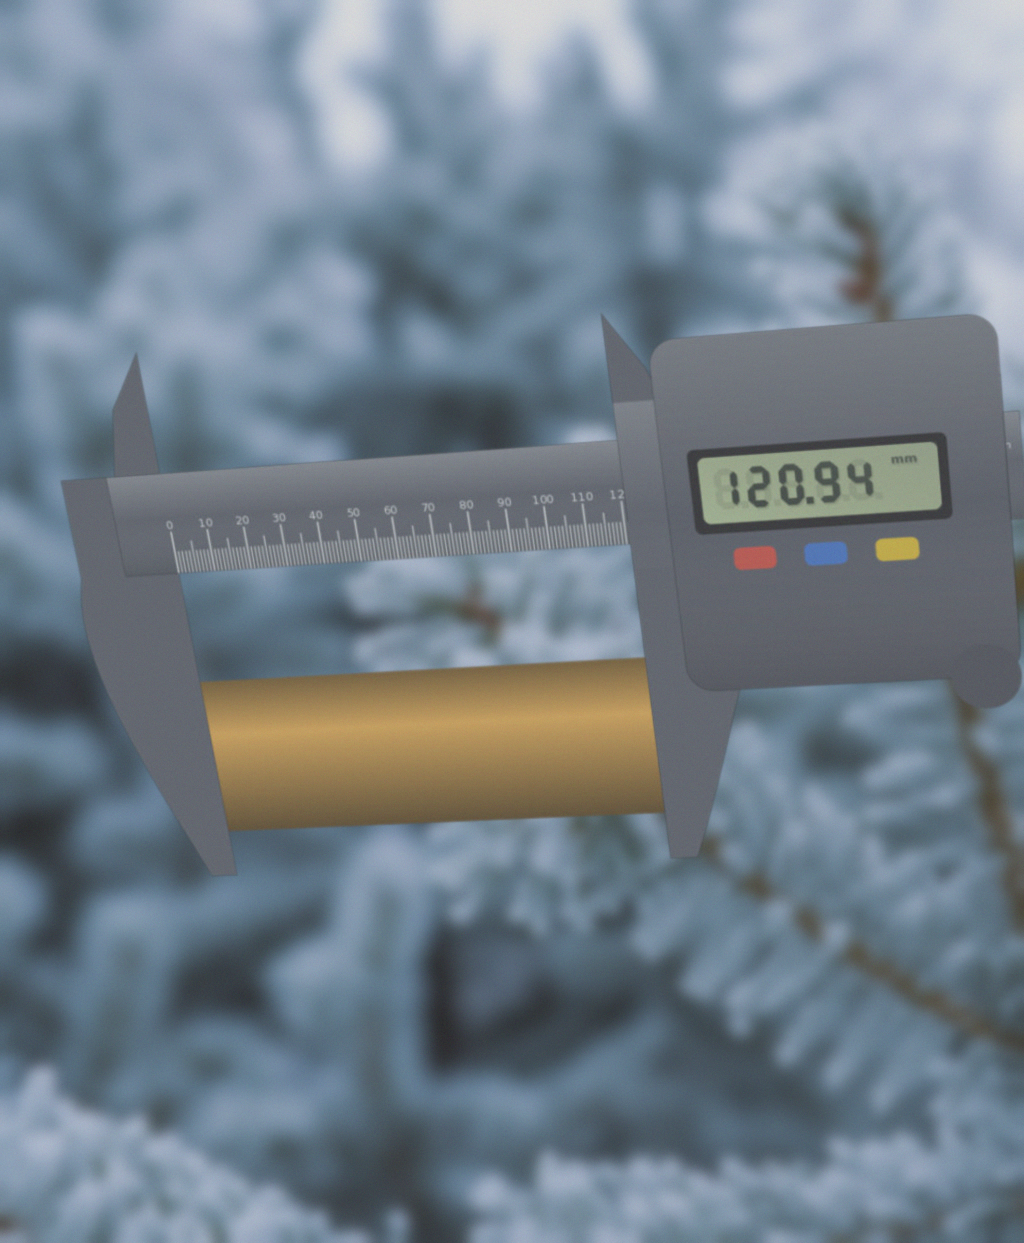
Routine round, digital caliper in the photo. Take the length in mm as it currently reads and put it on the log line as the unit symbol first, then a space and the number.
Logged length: mm 120.94
